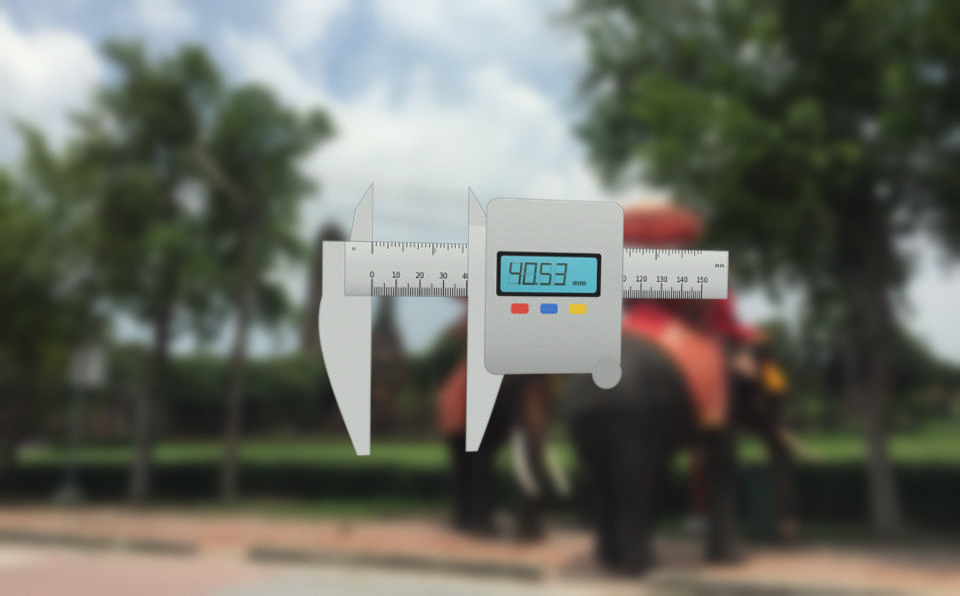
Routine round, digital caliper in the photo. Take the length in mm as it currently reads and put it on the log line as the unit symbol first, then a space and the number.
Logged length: mm 40.53
